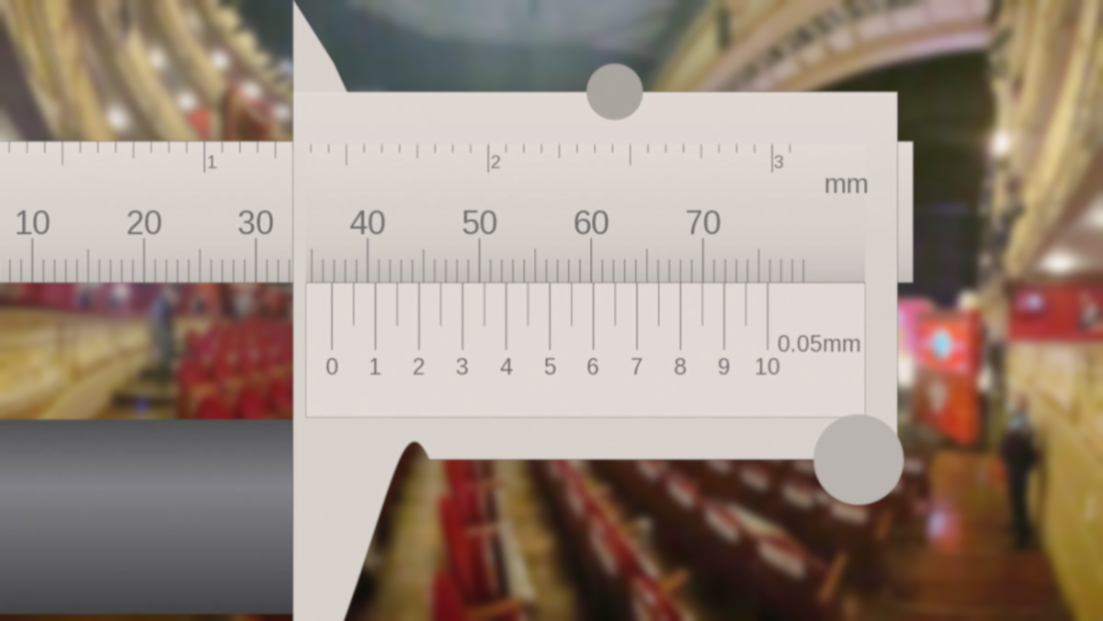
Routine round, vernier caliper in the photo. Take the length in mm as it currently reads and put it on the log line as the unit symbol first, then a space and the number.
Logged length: mm 36.8
